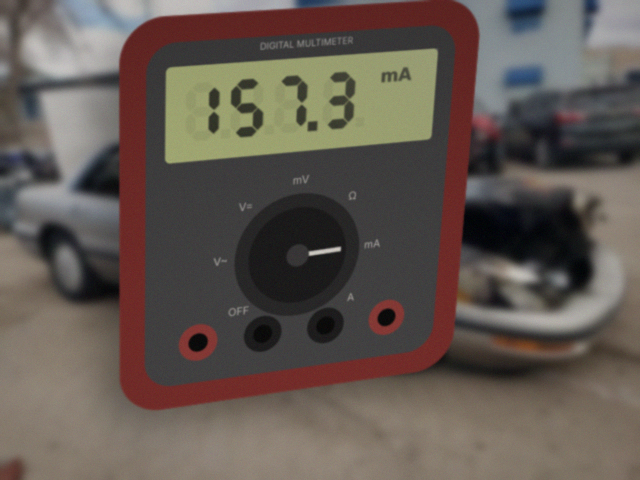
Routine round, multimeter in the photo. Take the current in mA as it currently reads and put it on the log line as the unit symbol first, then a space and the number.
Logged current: mA 157.3
